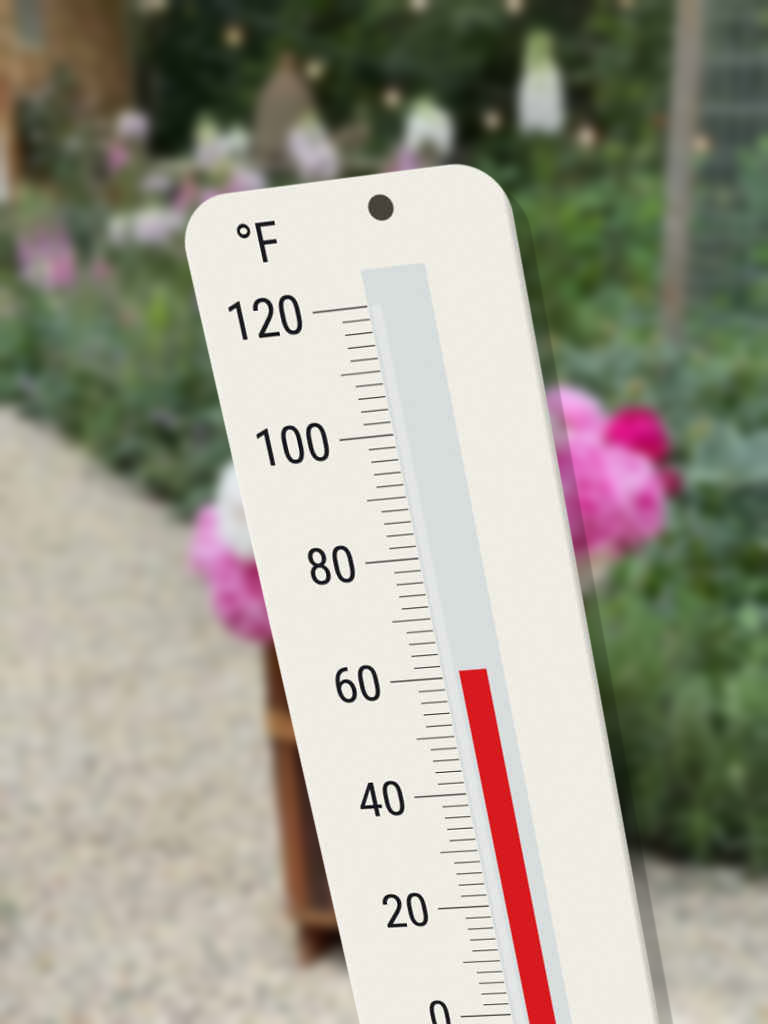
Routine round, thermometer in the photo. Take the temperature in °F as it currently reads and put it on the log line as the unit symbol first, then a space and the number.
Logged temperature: °F 61
